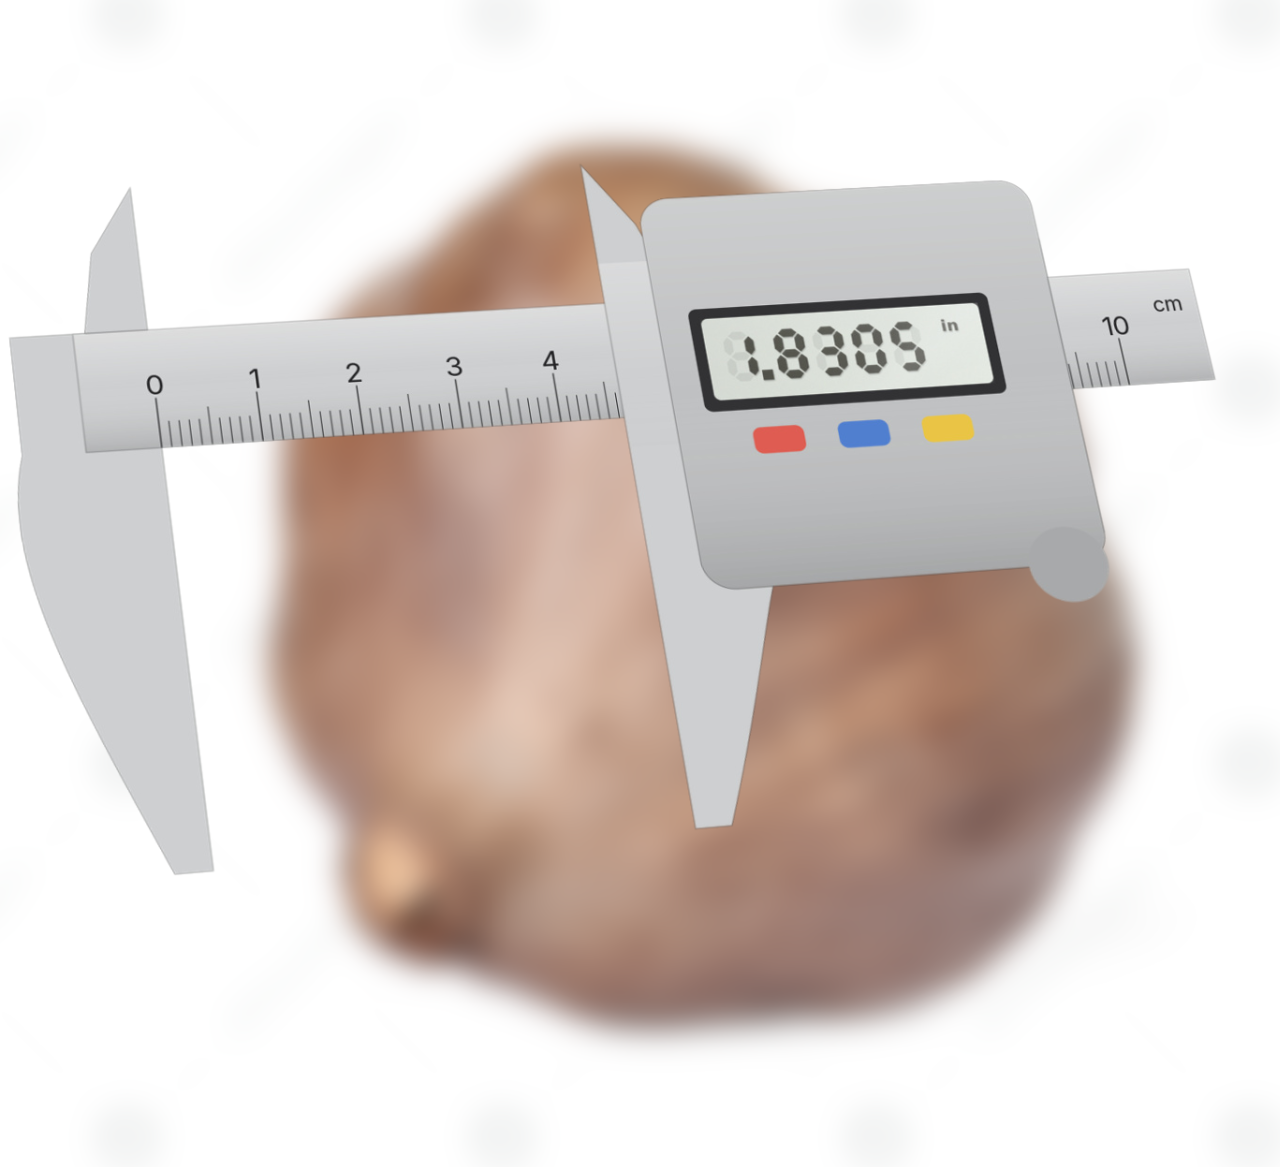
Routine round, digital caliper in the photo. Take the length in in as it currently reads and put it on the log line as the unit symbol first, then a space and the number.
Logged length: in 1.8305
